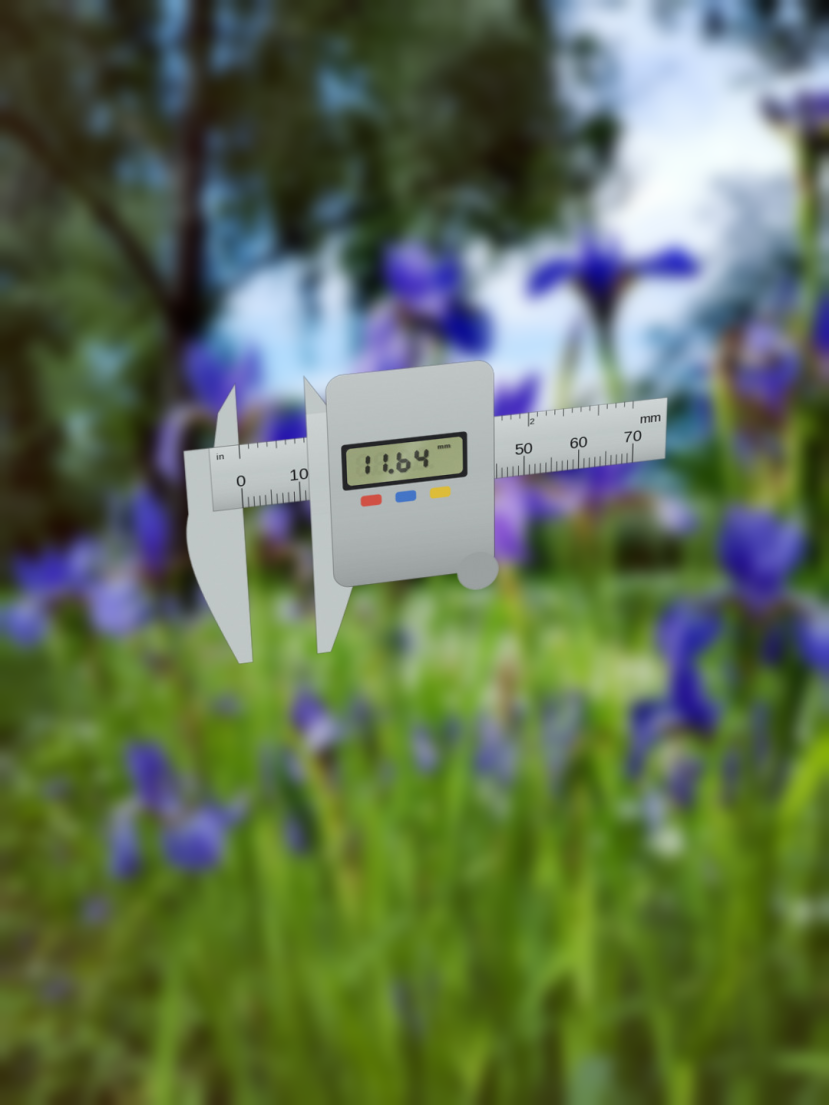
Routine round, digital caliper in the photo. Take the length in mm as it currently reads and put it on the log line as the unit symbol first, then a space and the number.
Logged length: mm 11.64
